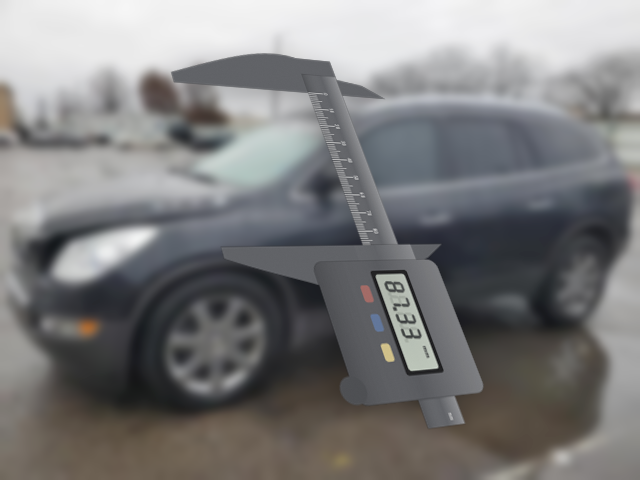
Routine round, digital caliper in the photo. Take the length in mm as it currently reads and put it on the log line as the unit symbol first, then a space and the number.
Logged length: mm 87.33
